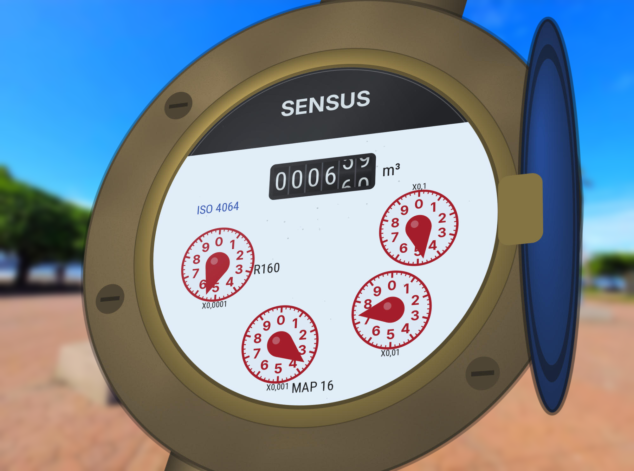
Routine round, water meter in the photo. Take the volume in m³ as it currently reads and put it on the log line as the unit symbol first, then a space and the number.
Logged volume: m³ 659.4735
